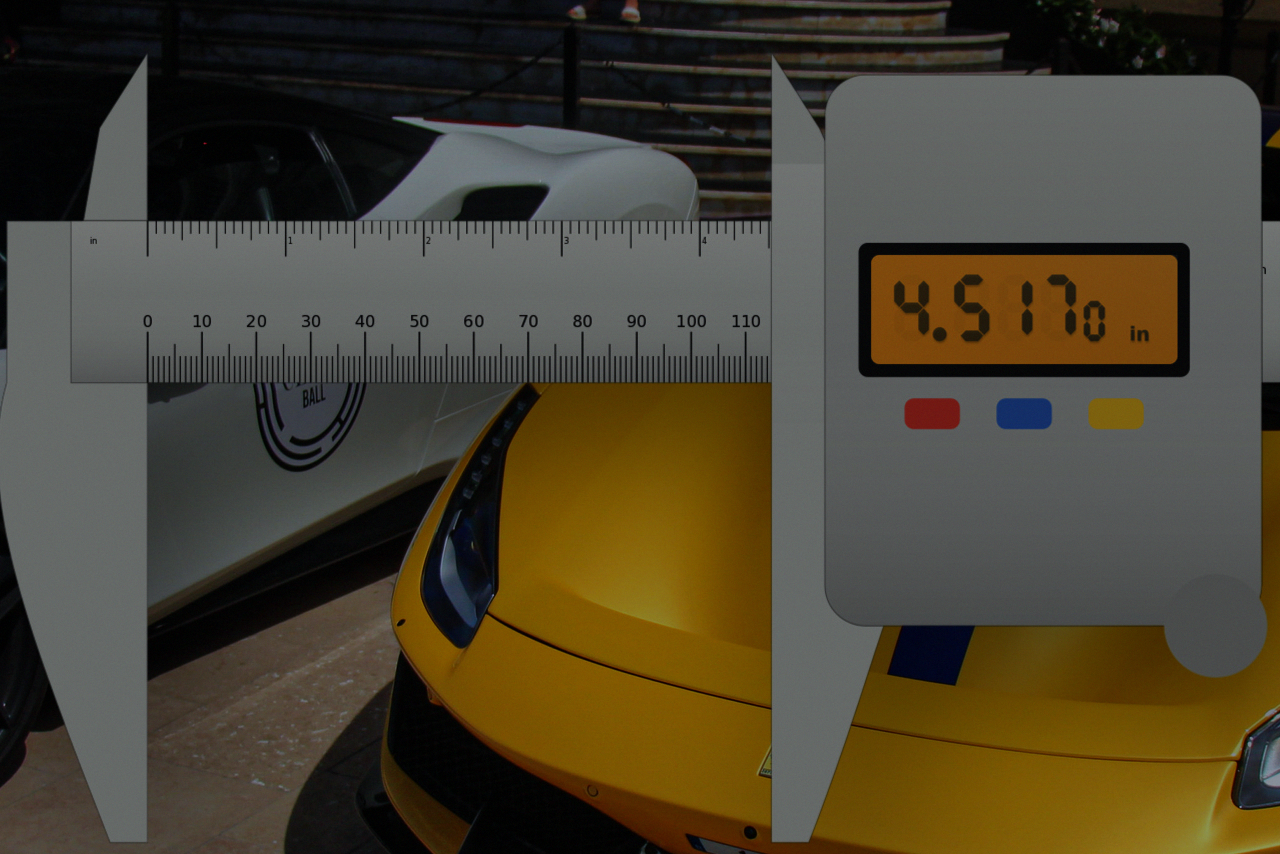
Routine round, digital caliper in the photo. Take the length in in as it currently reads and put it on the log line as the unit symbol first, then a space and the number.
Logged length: in 4.5170
